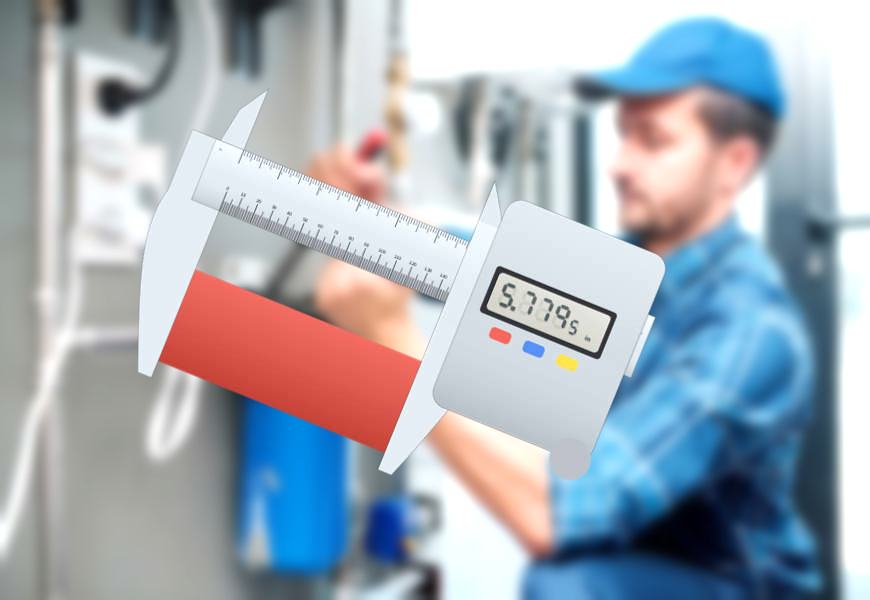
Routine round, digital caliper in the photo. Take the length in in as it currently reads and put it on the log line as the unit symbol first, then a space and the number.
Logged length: in 5.7795
